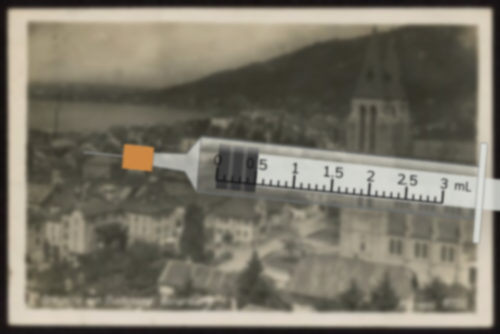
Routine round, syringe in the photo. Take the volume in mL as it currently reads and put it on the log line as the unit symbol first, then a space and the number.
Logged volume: mL 0
